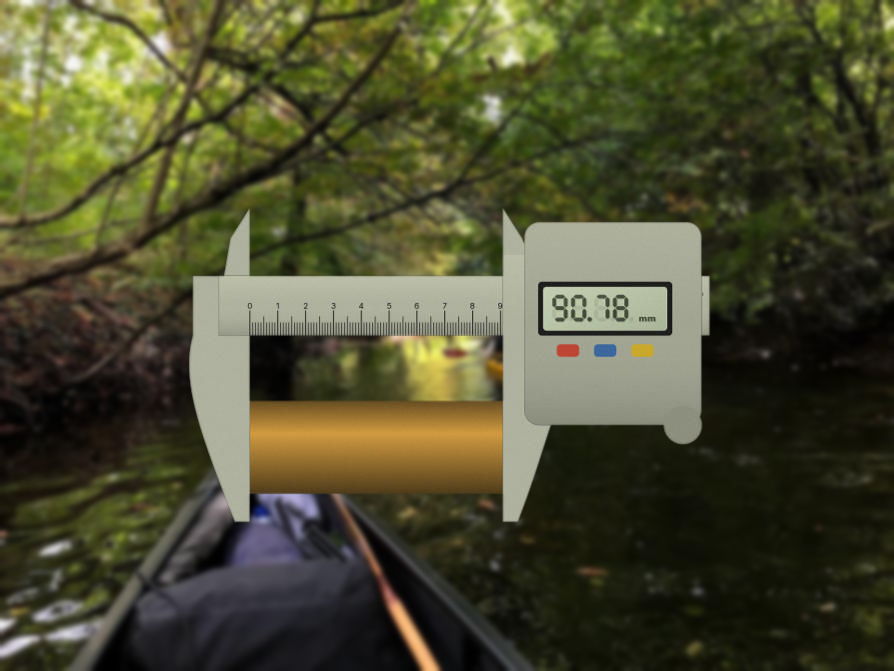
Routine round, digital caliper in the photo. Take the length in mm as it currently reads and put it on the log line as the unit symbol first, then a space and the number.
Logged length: mm 90.78
